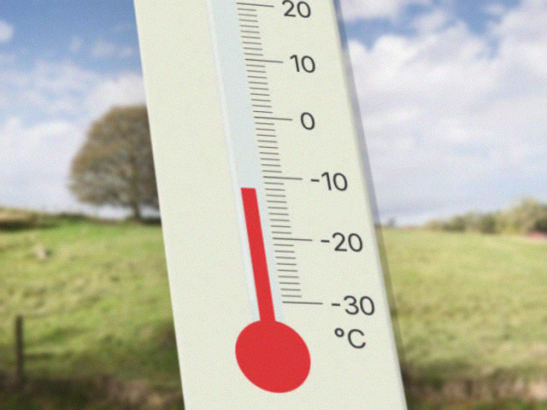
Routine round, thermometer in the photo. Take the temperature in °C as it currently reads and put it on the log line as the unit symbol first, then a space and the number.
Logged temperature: °C -12
